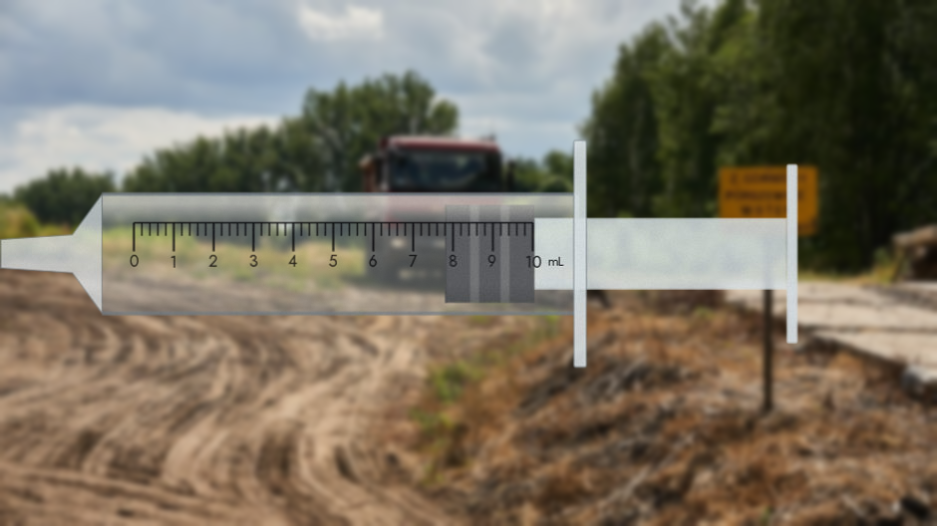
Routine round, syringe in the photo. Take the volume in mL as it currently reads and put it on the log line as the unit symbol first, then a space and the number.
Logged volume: mL 7.8
